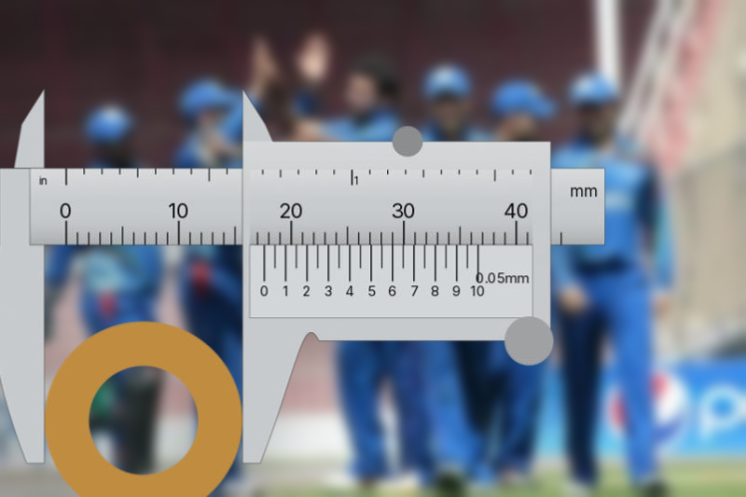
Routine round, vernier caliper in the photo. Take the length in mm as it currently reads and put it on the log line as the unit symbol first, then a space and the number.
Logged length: mm 17.6
